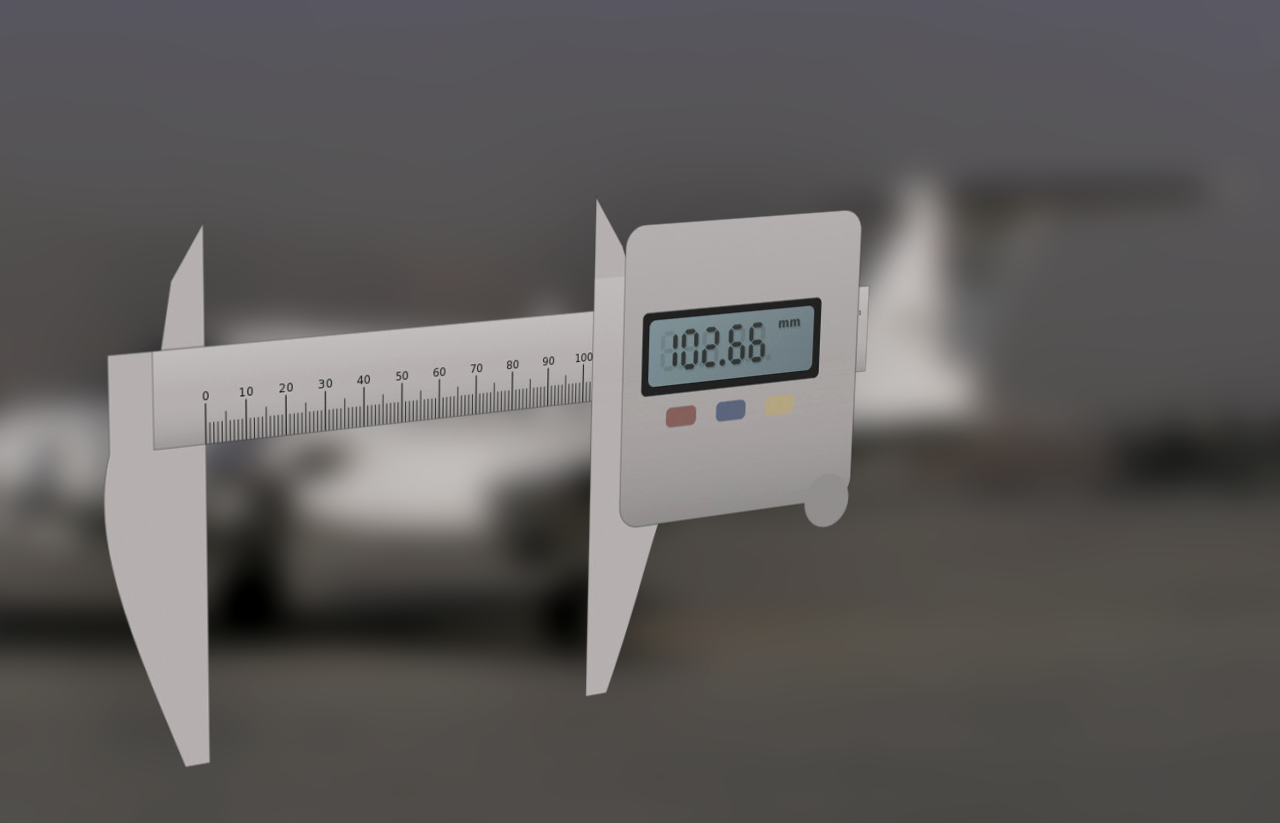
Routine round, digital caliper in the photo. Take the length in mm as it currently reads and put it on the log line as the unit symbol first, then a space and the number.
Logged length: mm 102.66
